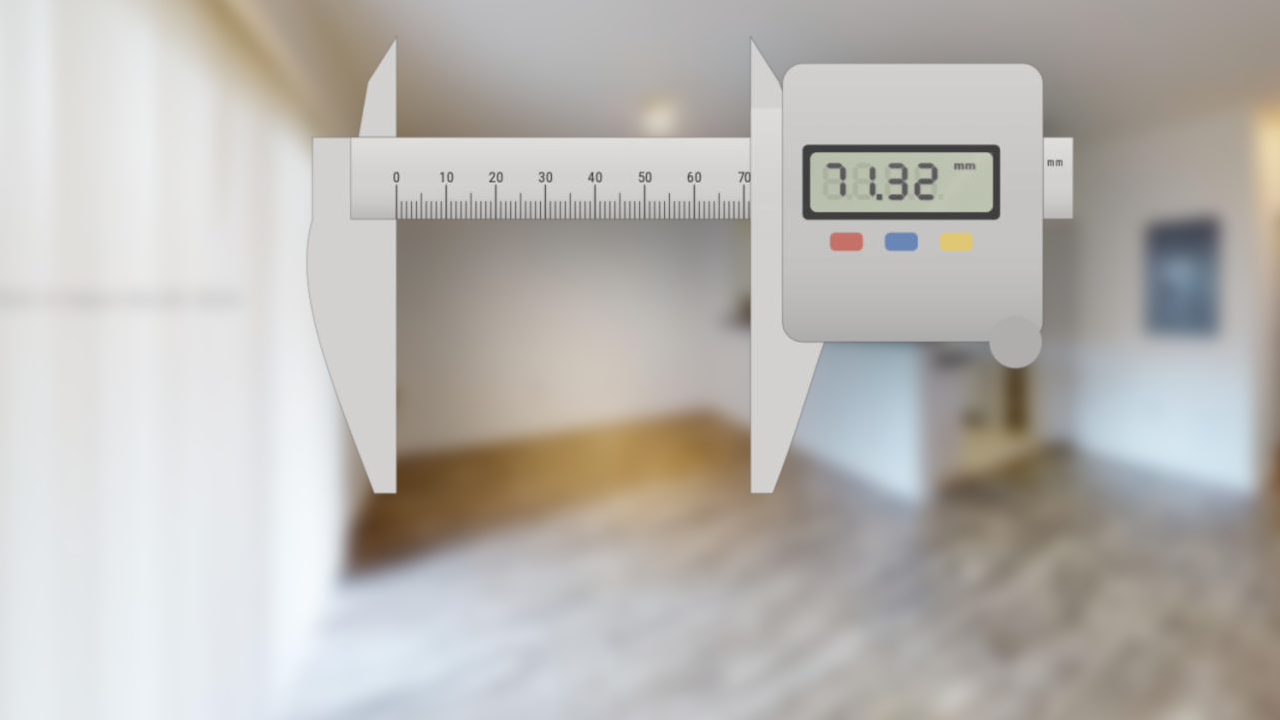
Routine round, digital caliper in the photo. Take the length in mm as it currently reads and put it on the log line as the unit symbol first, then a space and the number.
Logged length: mm 71.32
